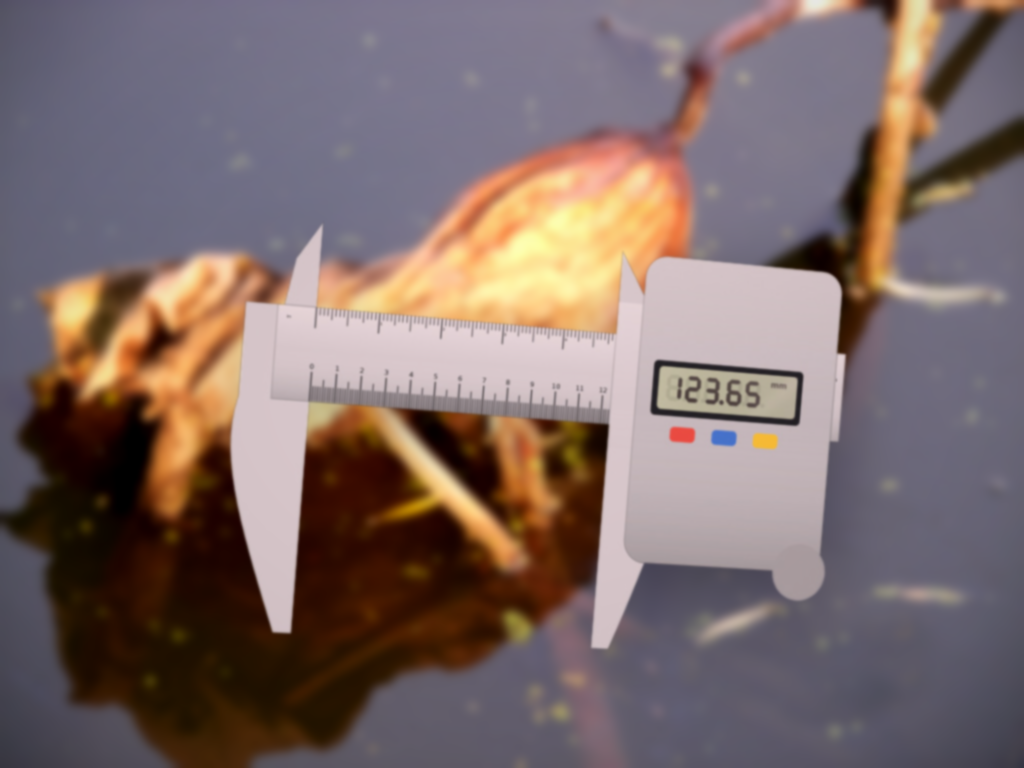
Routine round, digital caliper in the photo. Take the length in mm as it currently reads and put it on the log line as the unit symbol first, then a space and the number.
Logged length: mm 123.65
